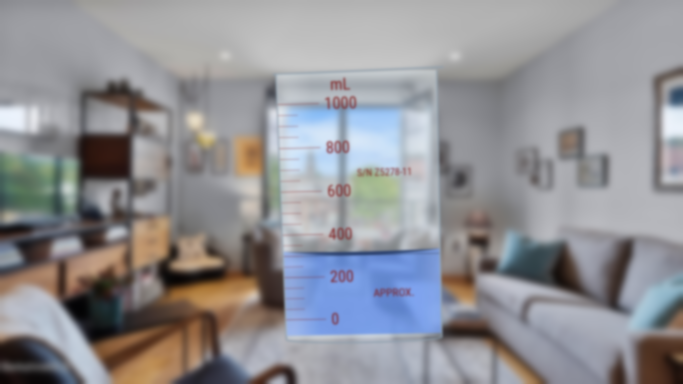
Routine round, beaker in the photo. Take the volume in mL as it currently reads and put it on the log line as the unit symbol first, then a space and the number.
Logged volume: mL 300
